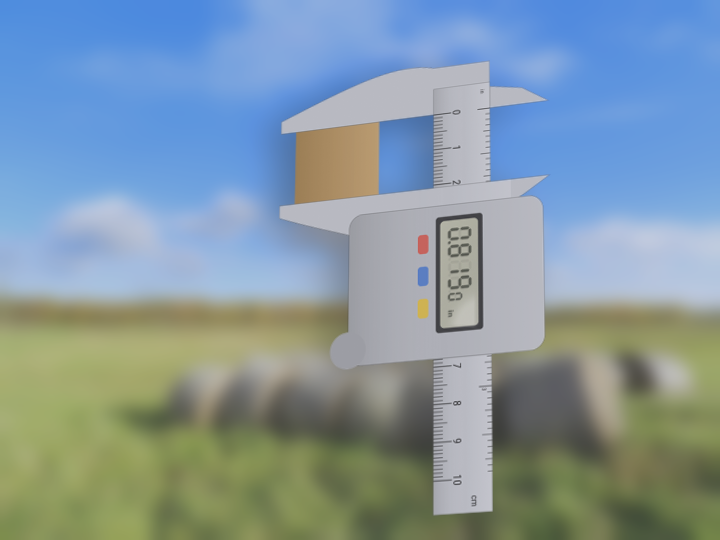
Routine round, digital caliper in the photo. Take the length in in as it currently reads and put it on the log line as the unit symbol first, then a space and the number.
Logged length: in 0.8190
